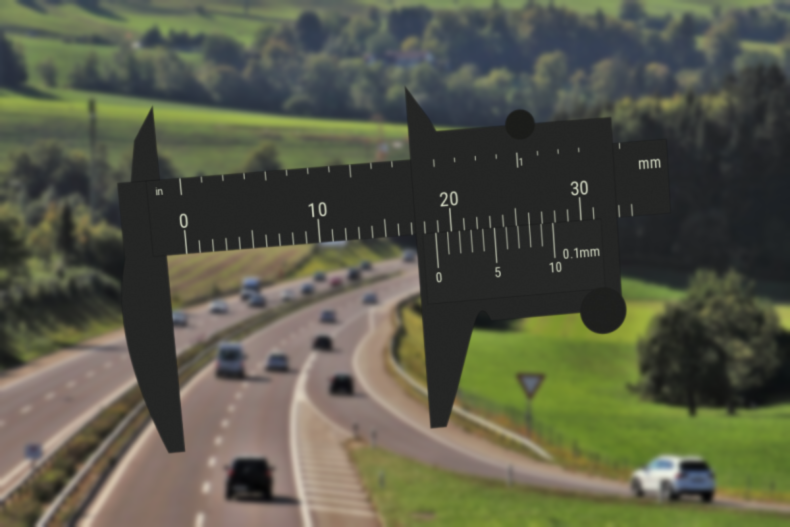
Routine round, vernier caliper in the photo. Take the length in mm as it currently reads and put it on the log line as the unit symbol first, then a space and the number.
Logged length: mm 18.8
